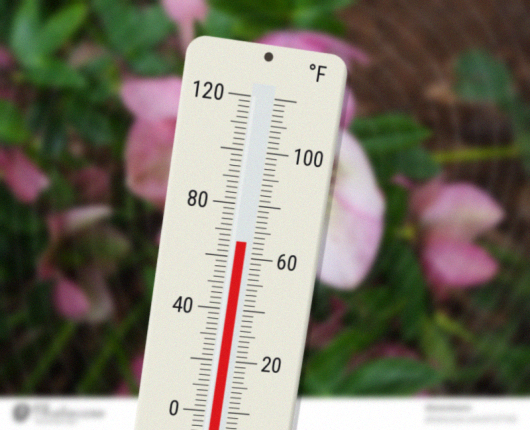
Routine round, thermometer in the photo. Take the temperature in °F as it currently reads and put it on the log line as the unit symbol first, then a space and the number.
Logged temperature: °F 66
